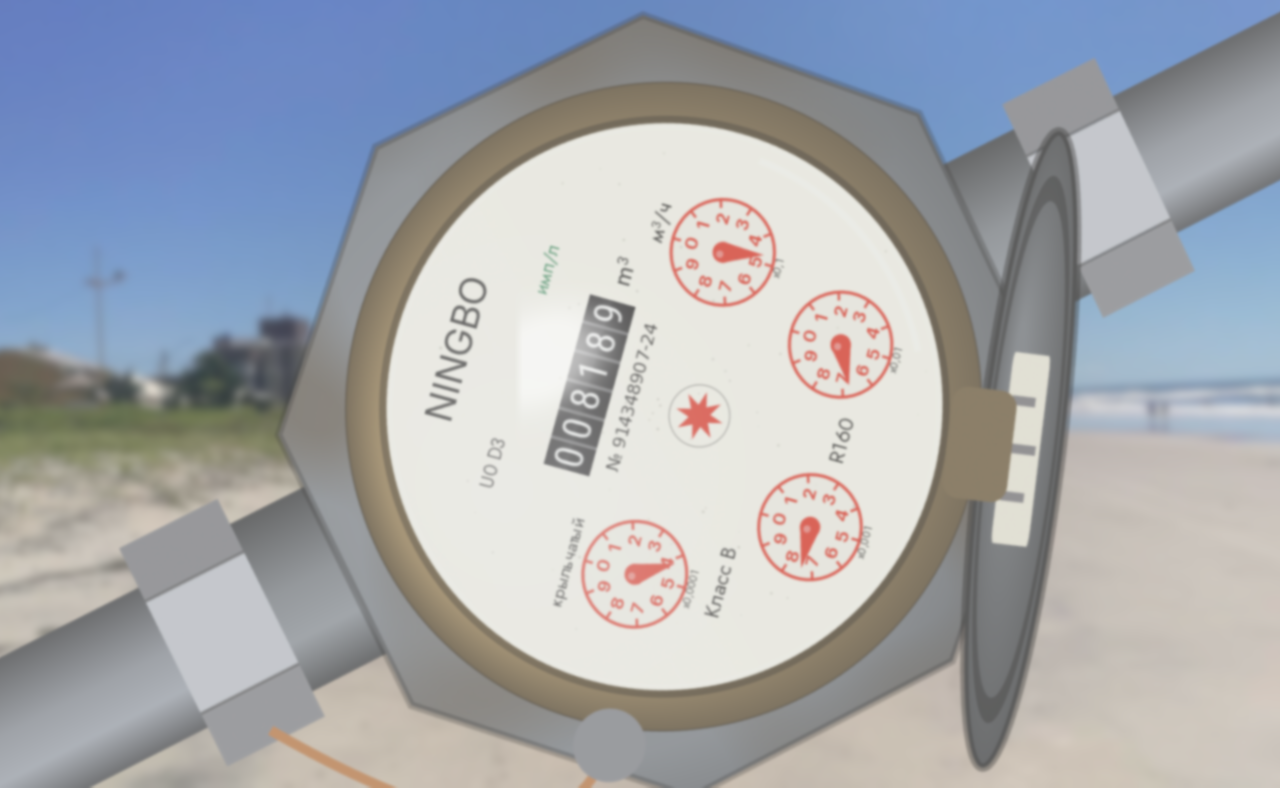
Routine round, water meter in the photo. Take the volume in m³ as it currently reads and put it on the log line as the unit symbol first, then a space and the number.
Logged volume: m³ 8189.4674
